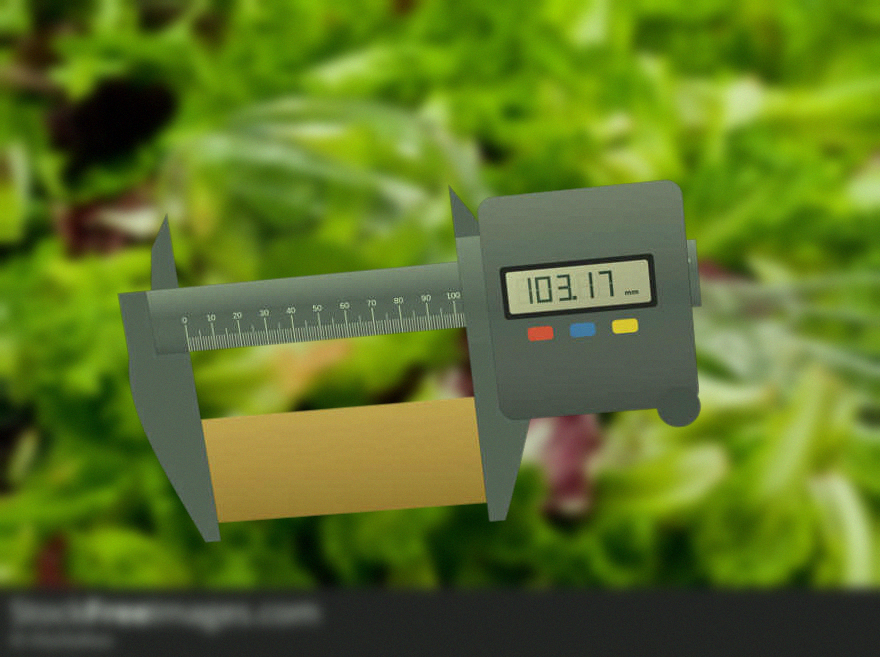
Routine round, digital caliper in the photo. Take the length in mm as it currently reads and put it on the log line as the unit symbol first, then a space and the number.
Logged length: mm 103.17
